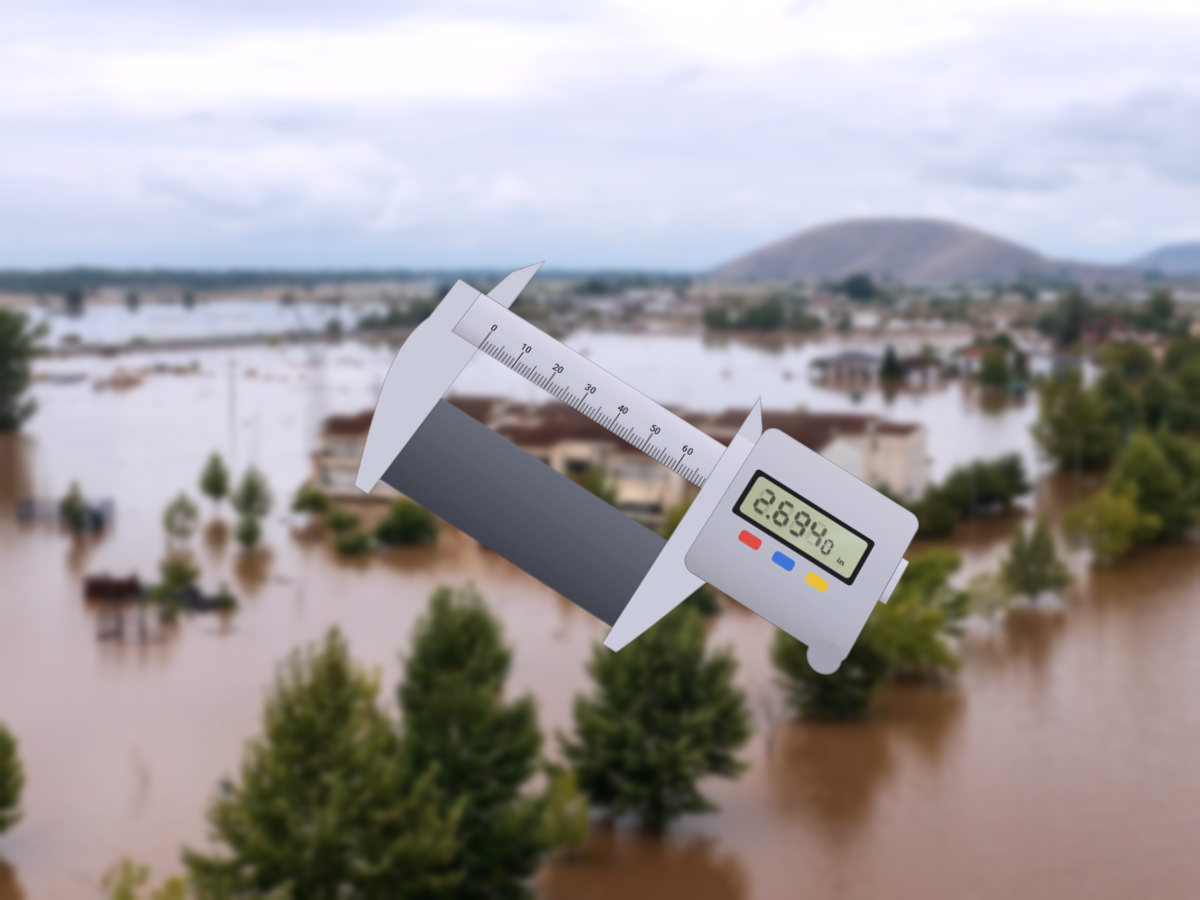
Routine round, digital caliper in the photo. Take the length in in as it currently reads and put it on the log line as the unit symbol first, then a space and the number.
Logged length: in 2.6940
